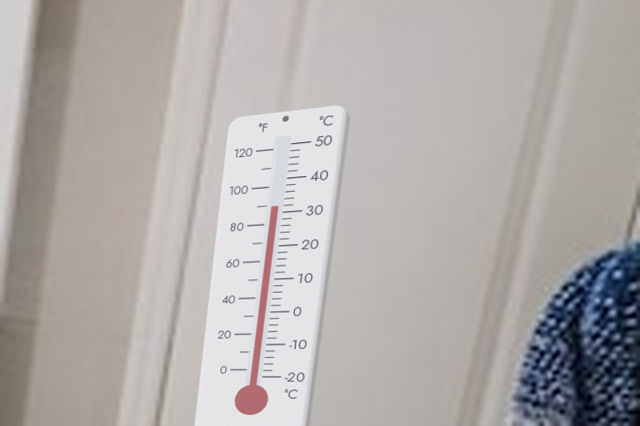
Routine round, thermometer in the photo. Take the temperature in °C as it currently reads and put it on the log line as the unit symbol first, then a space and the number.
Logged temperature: °C 32
